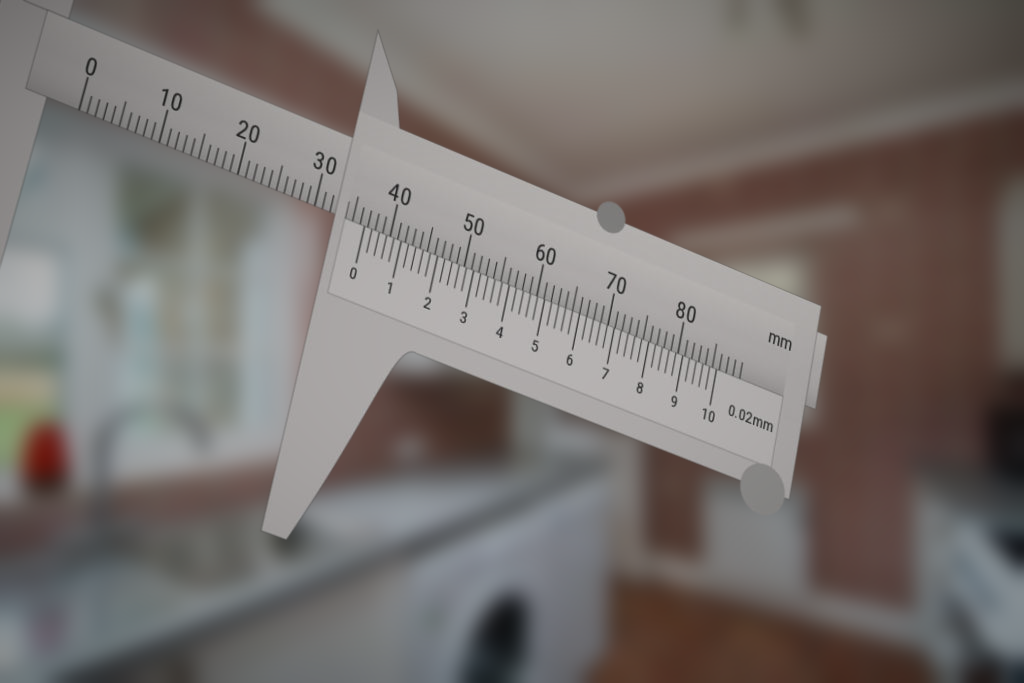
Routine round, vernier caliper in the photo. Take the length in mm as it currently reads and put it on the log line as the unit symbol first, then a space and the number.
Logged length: mm 36.6
